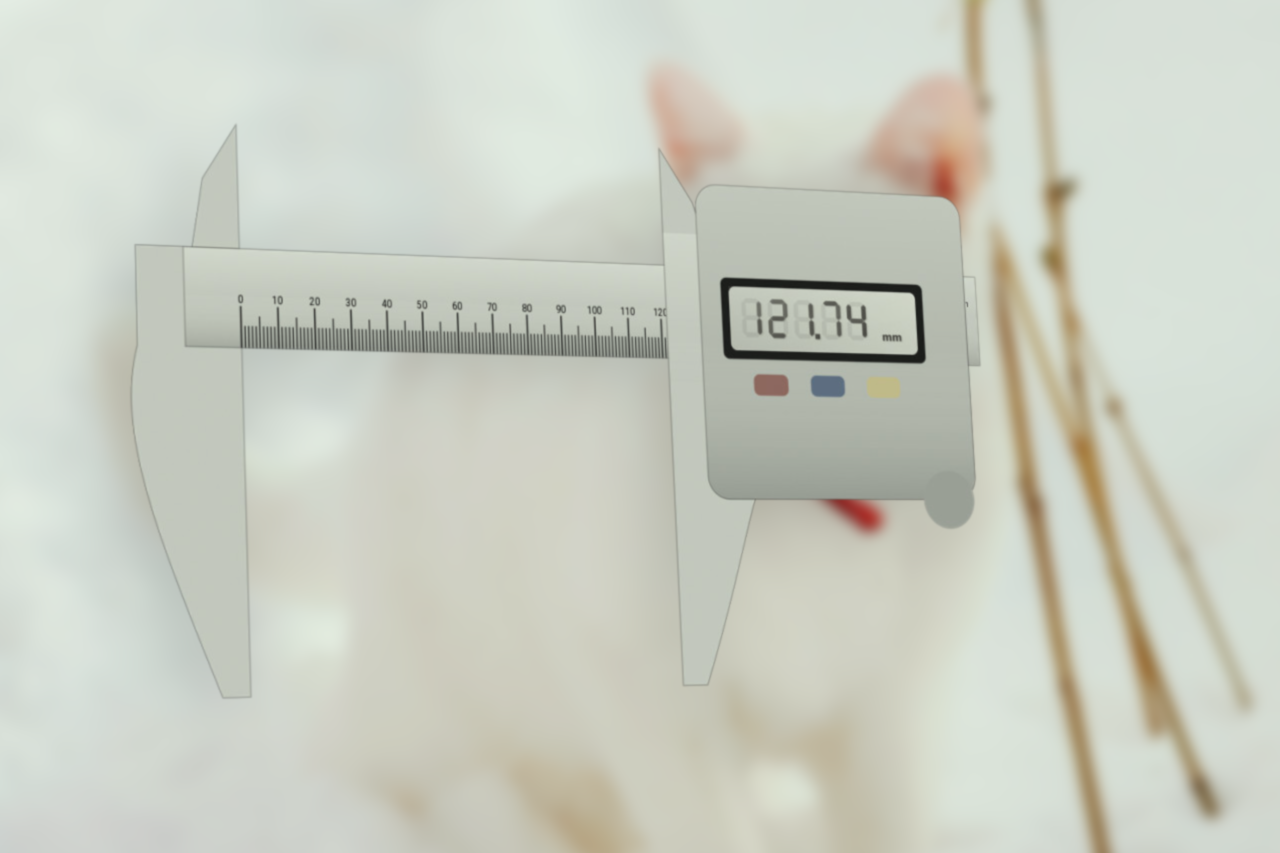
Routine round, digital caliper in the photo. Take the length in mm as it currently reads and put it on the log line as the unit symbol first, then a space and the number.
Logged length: mm 121.74
